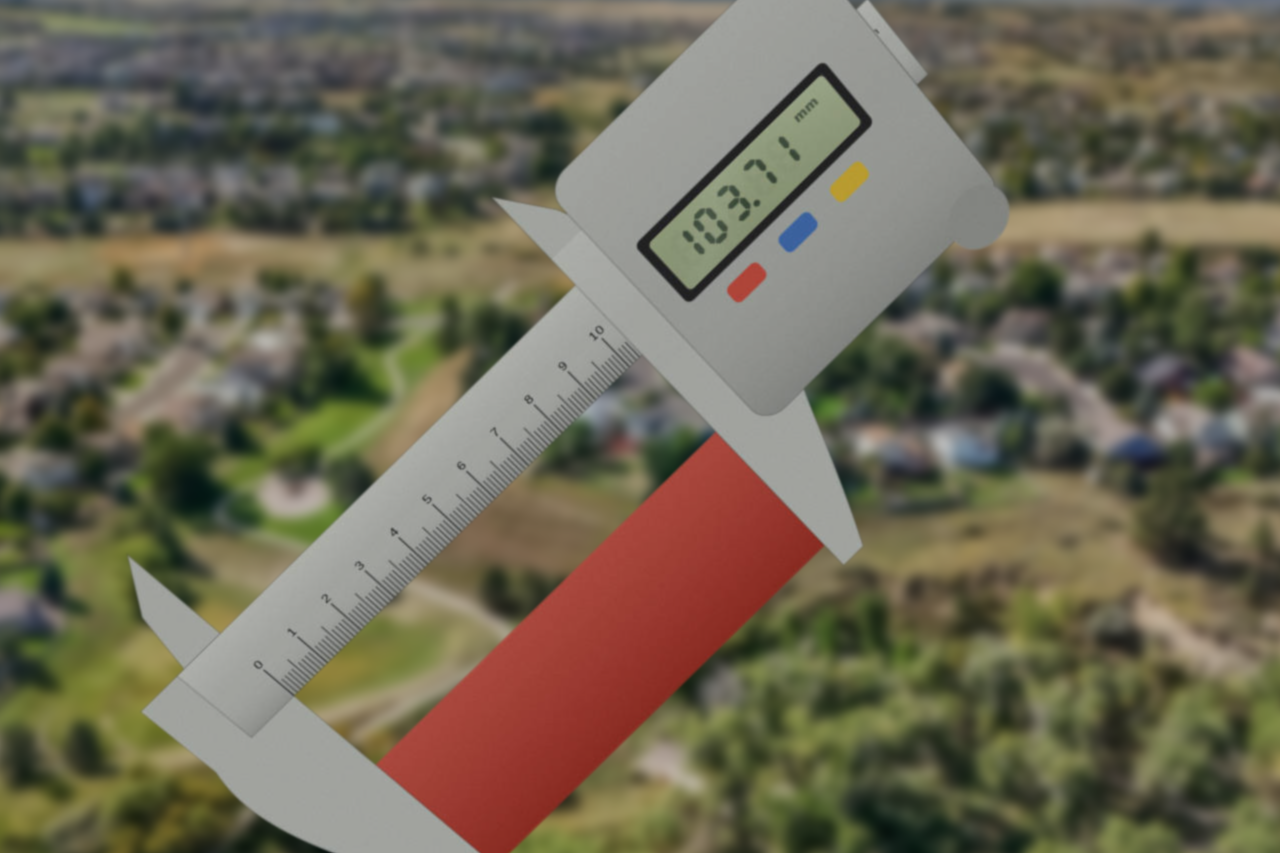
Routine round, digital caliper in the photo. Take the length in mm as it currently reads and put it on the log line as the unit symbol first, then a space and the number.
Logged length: mm 103.71
